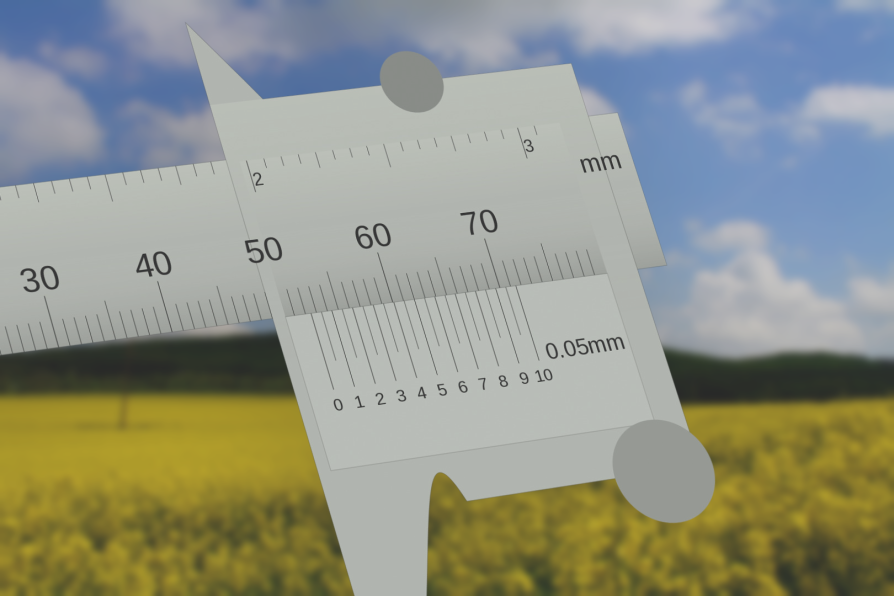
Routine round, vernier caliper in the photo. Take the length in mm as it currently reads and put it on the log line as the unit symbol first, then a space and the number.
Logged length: mm 52.5
